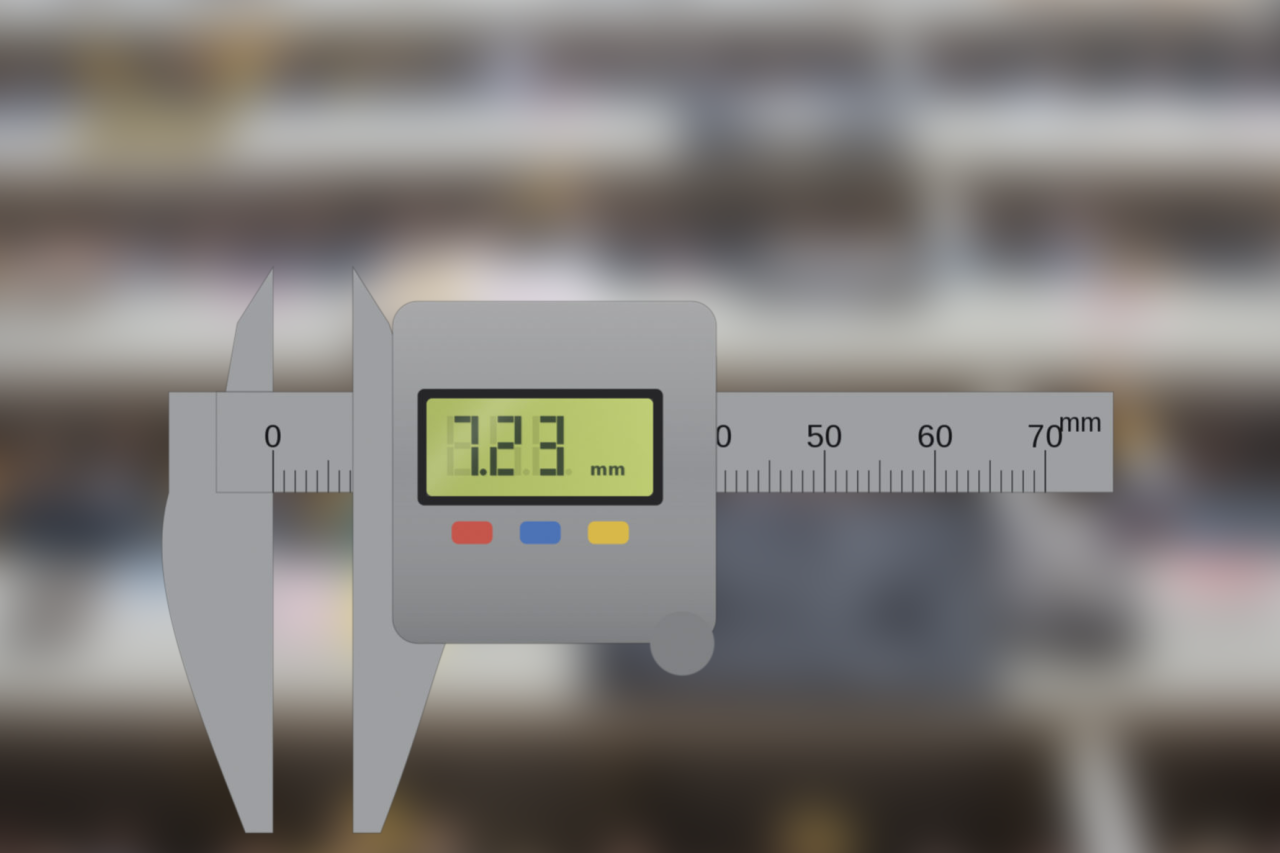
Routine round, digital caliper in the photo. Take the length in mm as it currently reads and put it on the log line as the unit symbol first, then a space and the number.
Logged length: mm 7.23
